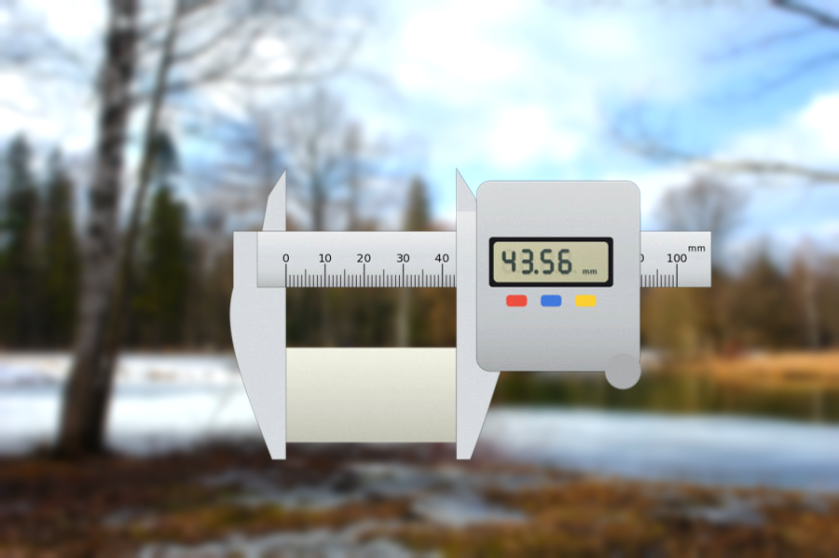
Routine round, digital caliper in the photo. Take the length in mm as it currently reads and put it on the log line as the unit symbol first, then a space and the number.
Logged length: mm 43.56
